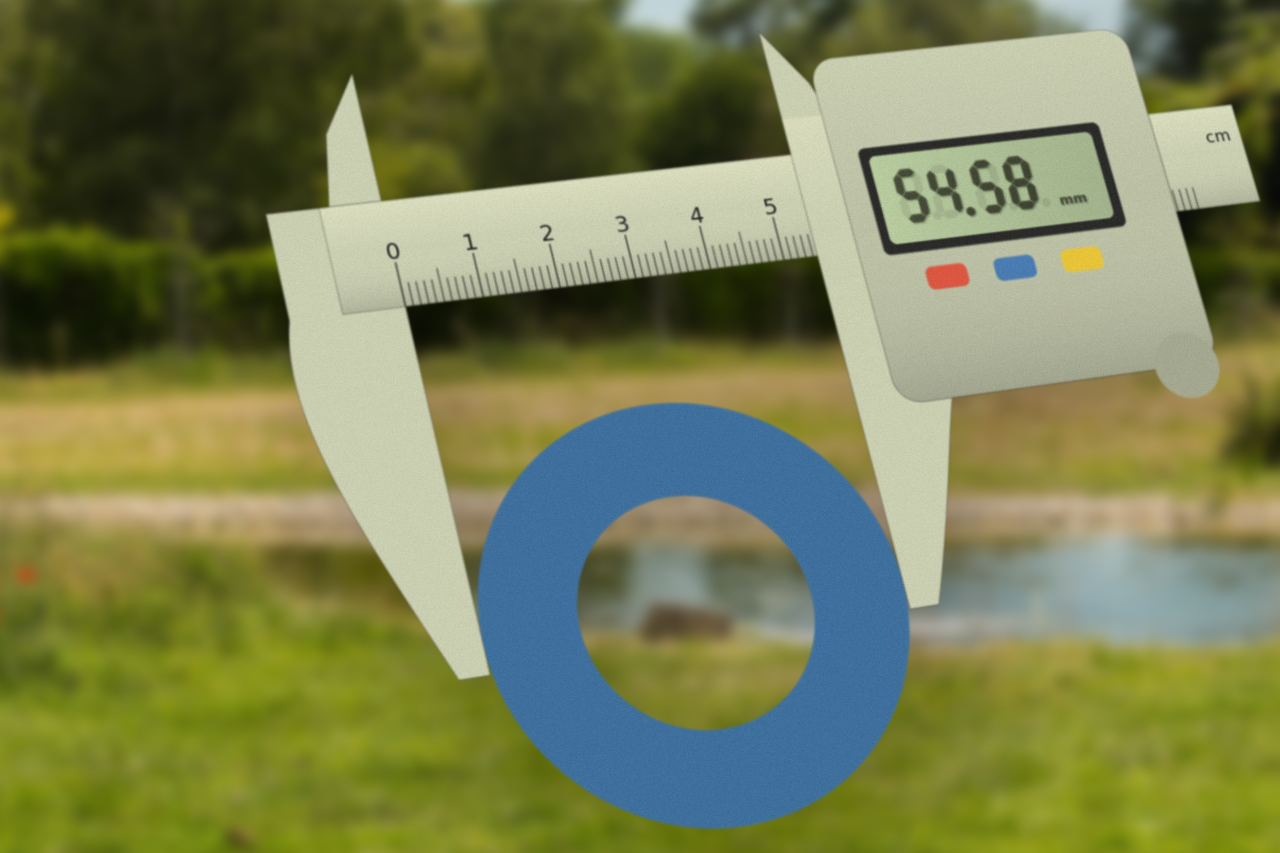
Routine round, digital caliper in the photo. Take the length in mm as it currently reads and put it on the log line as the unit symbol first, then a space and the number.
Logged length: mm 54.58
